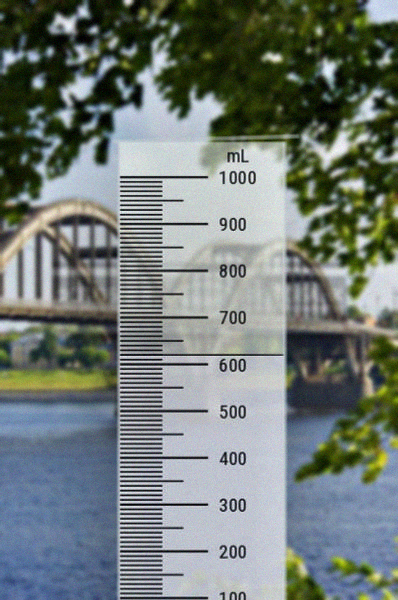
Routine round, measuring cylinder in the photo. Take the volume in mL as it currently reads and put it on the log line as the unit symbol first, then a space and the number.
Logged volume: mL 620
